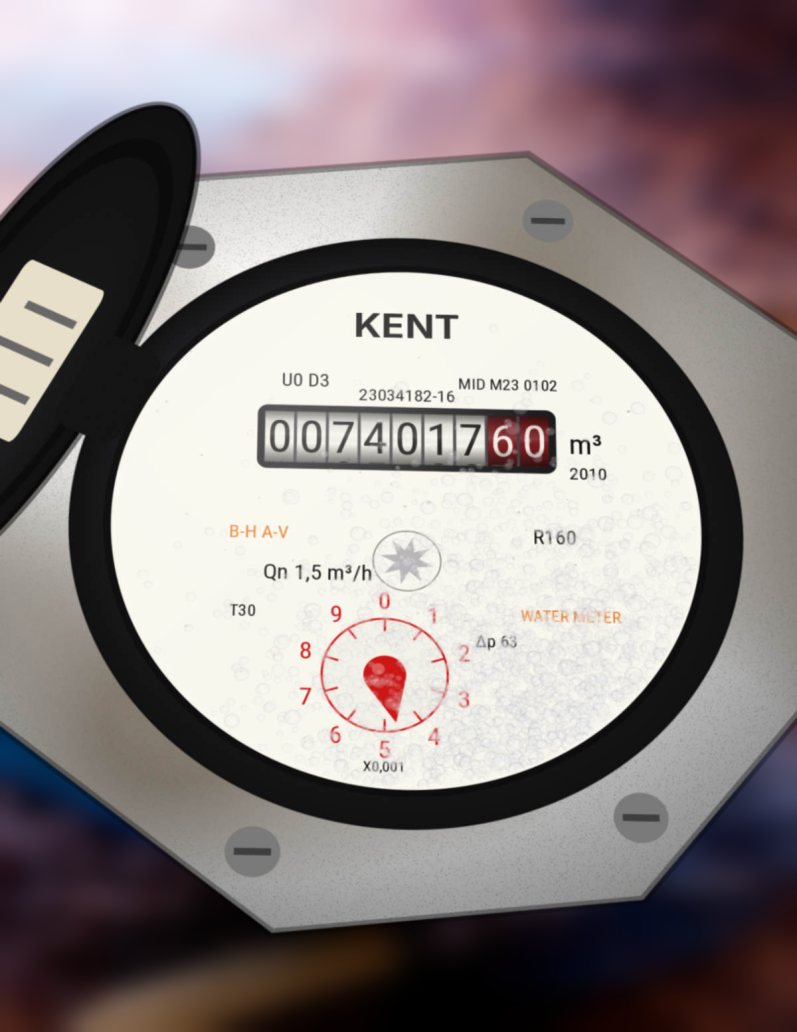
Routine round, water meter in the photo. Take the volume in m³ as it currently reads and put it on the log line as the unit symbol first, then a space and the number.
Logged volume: m³ 74017.604
